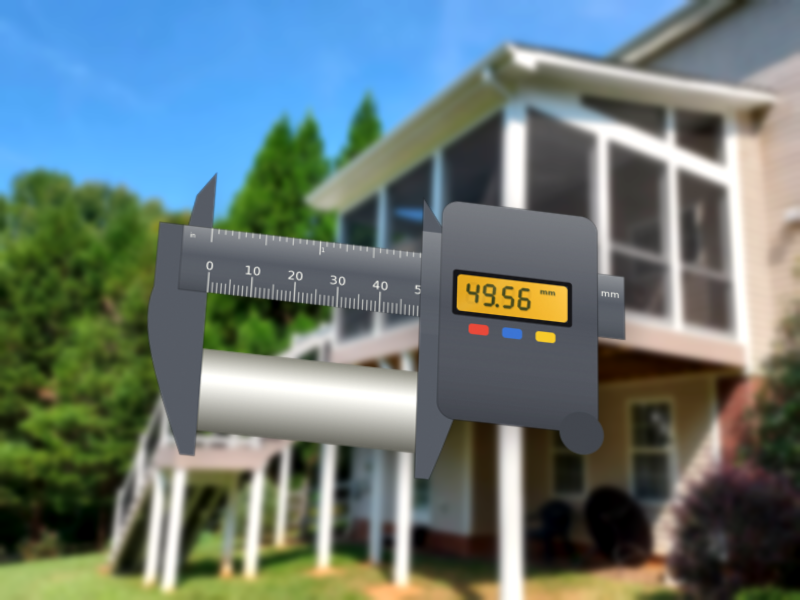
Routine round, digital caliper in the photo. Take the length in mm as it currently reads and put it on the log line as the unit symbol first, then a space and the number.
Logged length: mm 49.56
